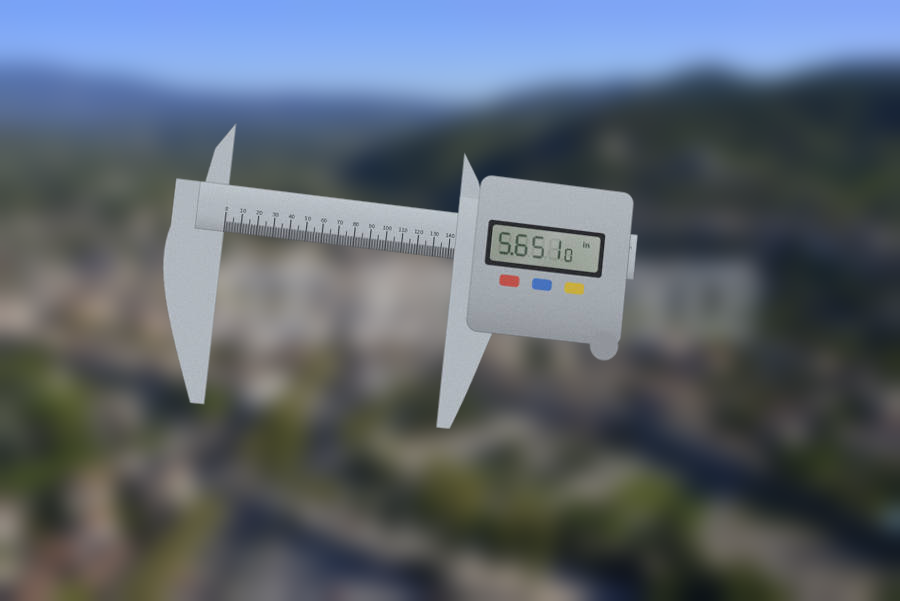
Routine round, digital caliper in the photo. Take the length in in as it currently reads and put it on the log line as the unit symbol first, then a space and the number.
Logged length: in 5.6510
